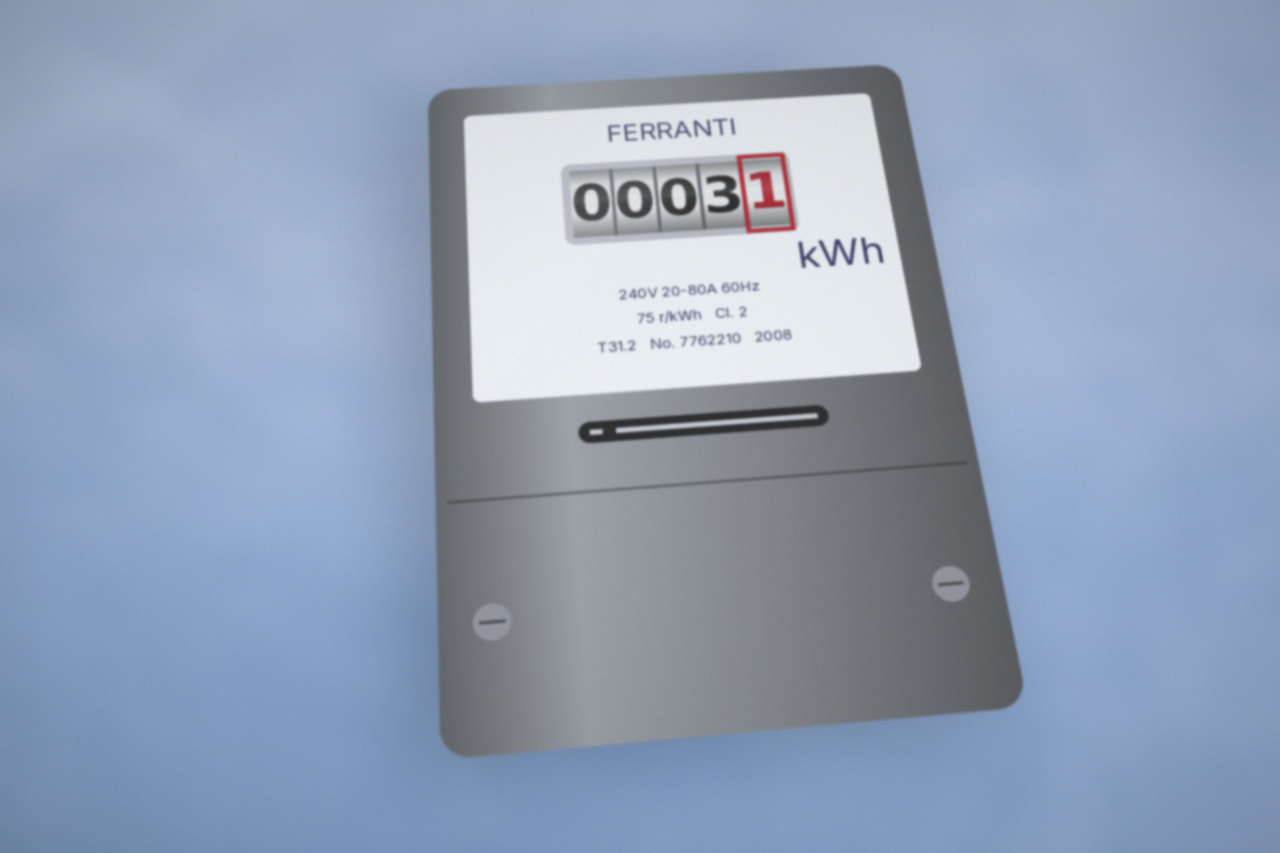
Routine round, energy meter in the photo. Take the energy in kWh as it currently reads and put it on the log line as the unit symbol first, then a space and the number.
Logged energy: kWh 3.1
